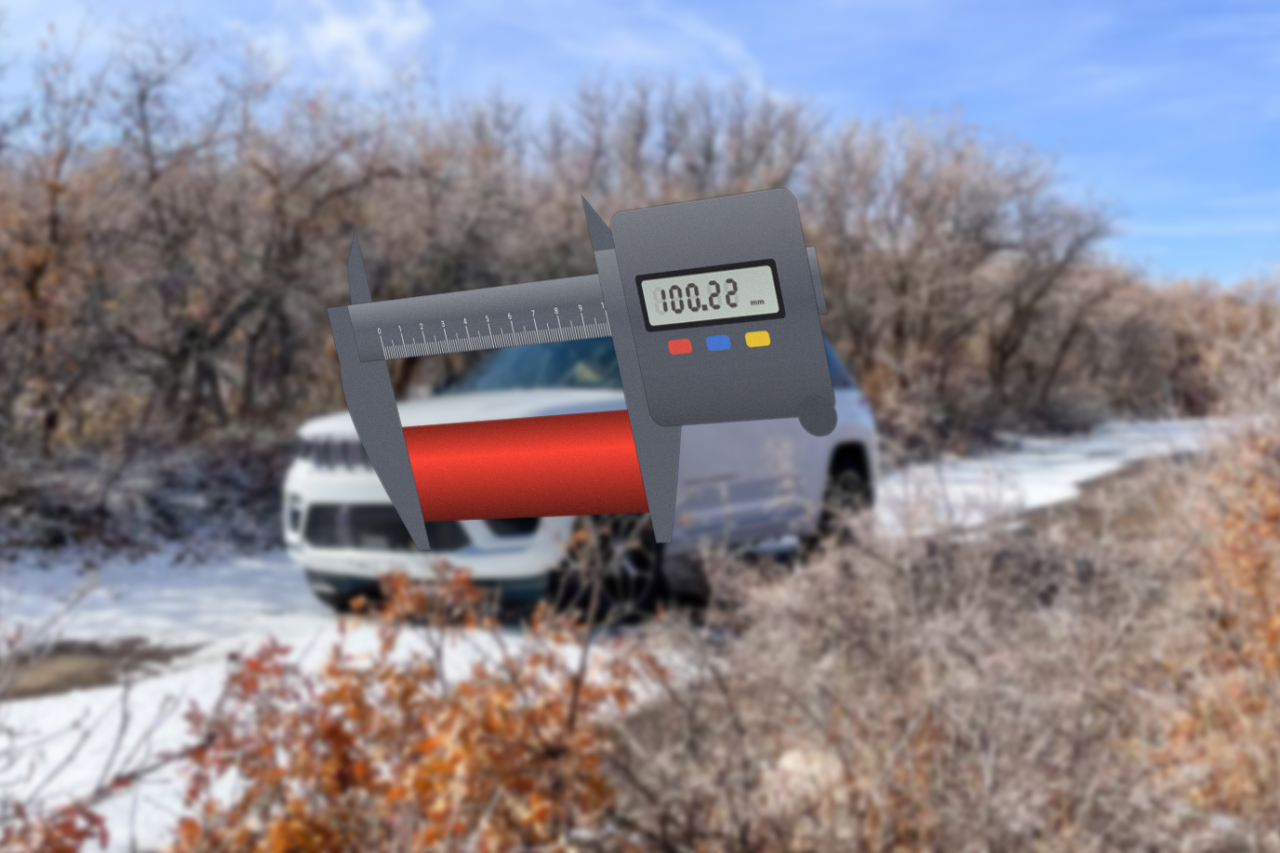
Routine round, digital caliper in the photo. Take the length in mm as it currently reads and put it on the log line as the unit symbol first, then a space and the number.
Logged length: mm 100.22
